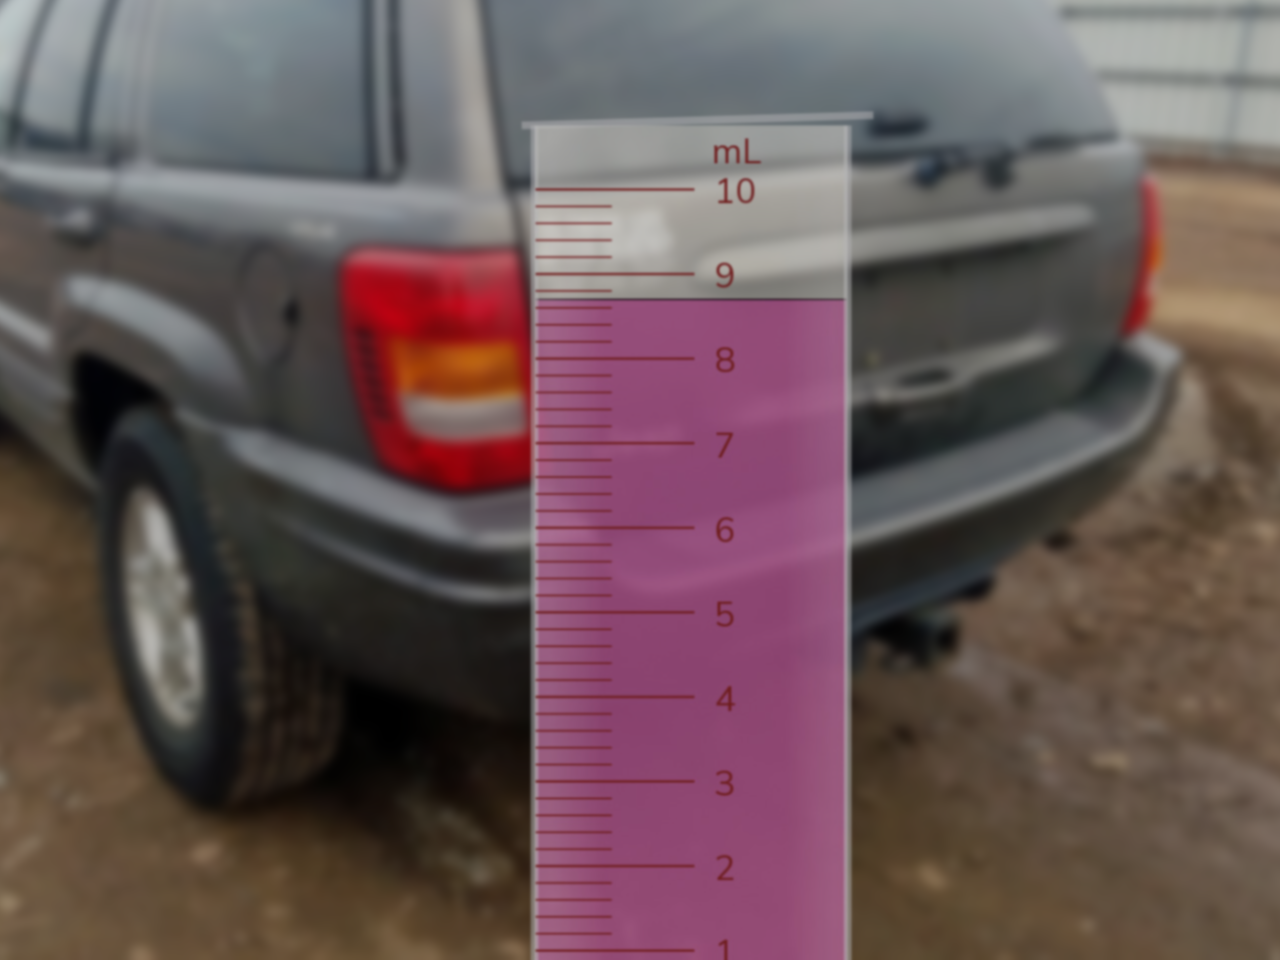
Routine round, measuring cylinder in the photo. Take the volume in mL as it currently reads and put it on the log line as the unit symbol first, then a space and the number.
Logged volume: mL 8.7
